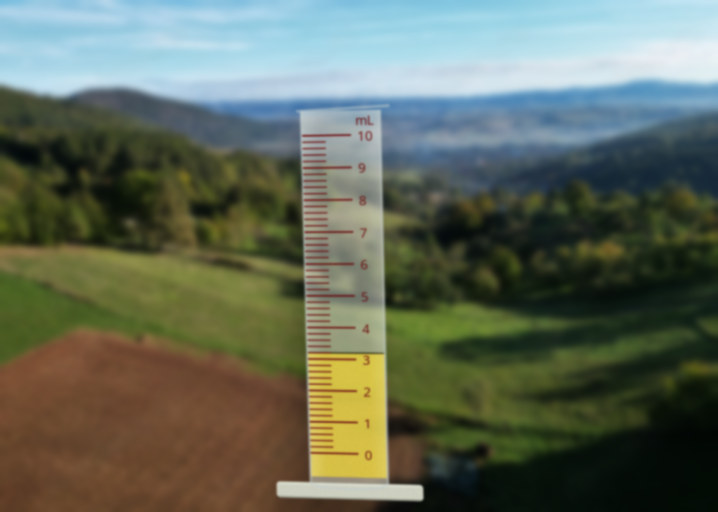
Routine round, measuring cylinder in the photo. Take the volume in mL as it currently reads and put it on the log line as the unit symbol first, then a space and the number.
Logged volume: mL 3.2
